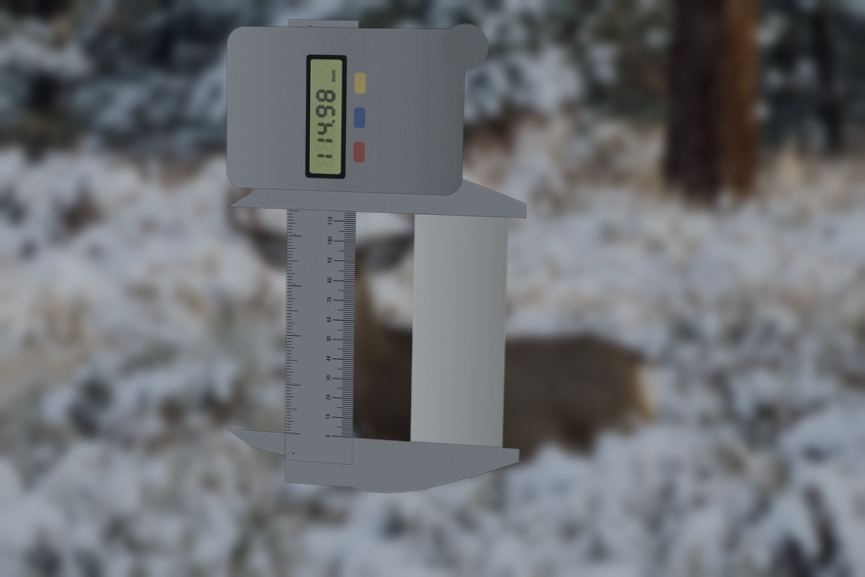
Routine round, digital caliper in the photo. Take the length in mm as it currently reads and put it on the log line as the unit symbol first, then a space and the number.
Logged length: mm 114.98
